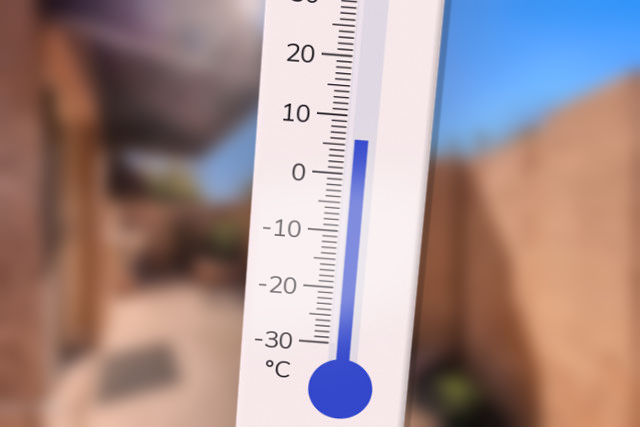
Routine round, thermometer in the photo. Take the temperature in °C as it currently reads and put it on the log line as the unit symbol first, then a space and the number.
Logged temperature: °C 6
